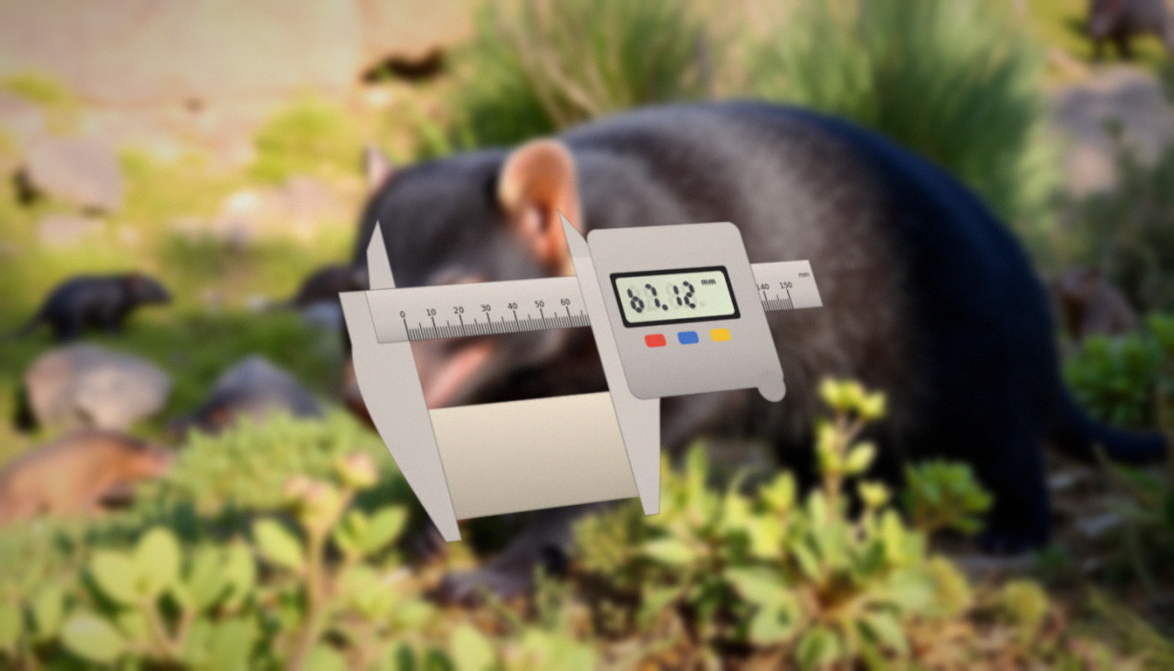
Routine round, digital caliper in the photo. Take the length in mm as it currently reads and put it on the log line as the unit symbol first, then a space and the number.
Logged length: mm 67.12
